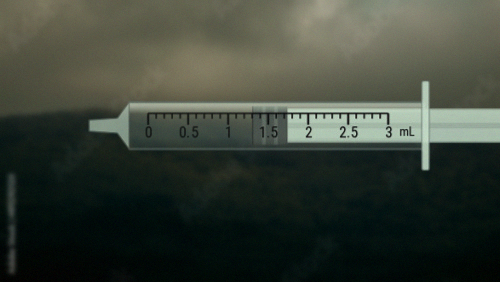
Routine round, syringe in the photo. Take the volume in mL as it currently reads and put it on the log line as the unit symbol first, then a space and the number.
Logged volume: mL 1.3
